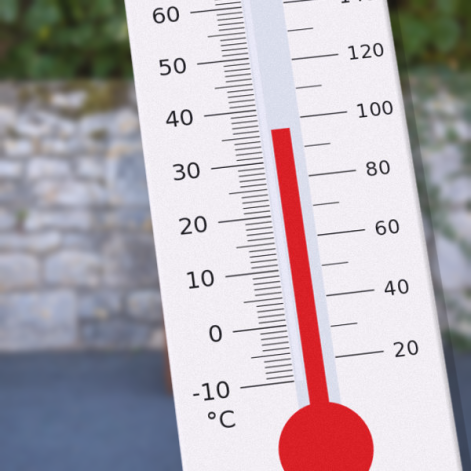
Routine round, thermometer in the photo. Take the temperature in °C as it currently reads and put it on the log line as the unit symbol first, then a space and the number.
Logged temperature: °C 36
